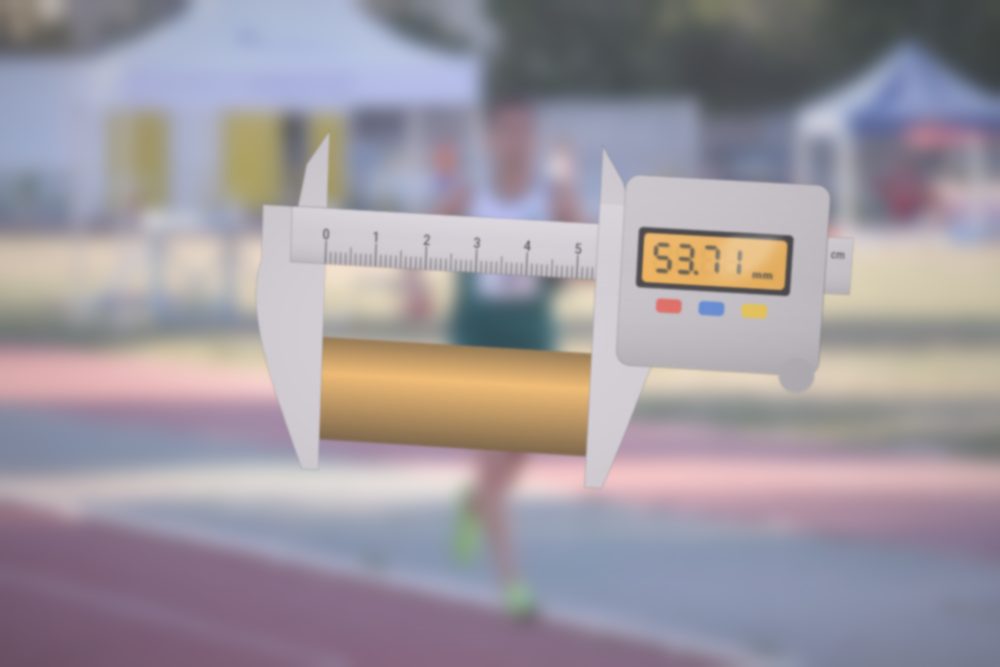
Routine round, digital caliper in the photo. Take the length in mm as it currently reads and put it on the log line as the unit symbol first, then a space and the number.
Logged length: mm 53.71
